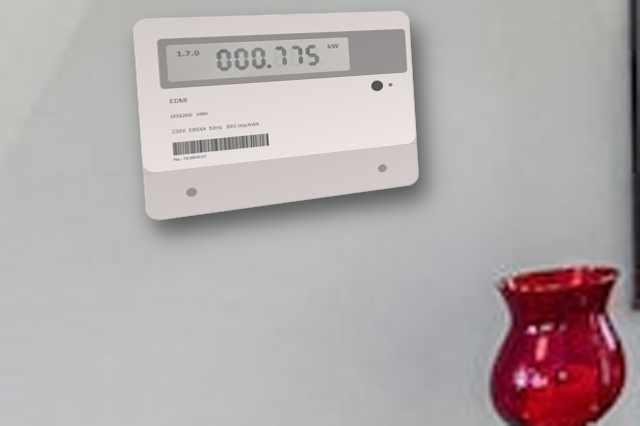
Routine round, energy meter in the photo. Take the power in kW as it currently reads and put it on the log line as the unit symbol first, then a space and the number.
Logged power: kW 0.775
